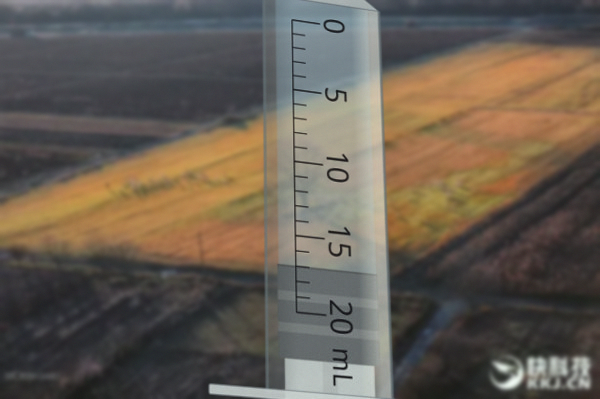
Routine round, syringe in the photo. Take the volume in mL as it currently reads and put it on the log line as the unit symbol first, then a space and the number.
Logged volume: mL 17
